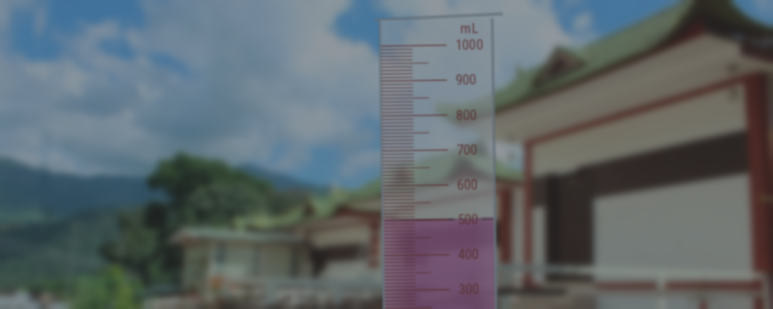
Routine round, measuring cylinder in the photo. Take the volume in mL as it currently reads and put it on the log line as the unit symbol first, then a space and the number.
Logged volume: mL 500
